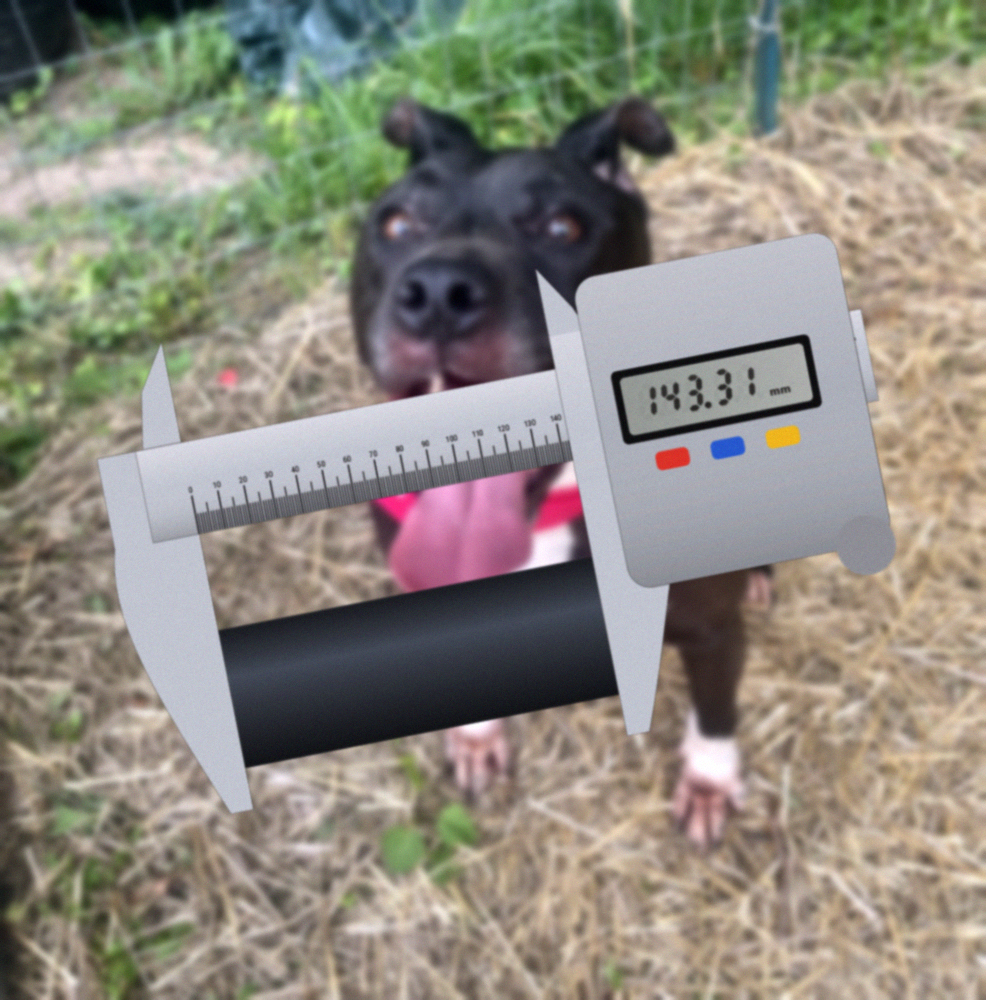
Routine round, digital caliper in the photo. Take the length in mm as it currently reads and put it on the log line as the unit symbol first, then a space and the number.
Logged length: mm 143.31
